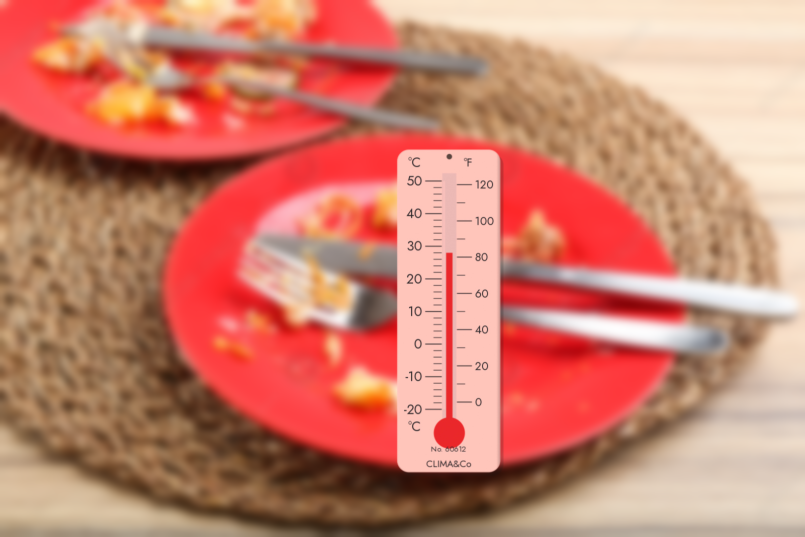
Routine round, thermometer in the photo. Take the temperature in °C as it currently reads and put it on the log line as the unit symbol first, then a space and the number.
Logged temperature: °C 28
